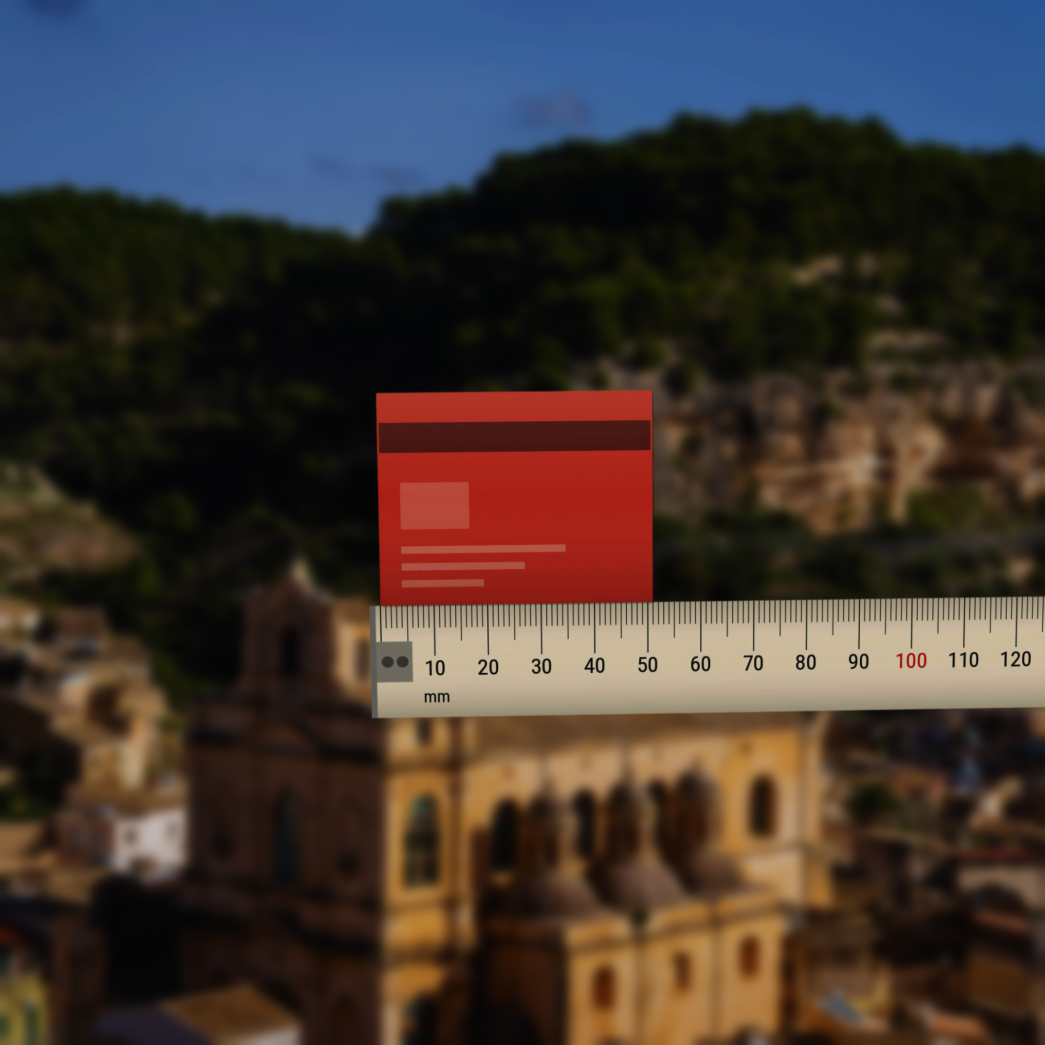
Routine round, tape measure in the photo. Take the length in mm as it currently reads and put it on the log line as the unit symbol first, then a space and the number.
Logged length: mm 51
